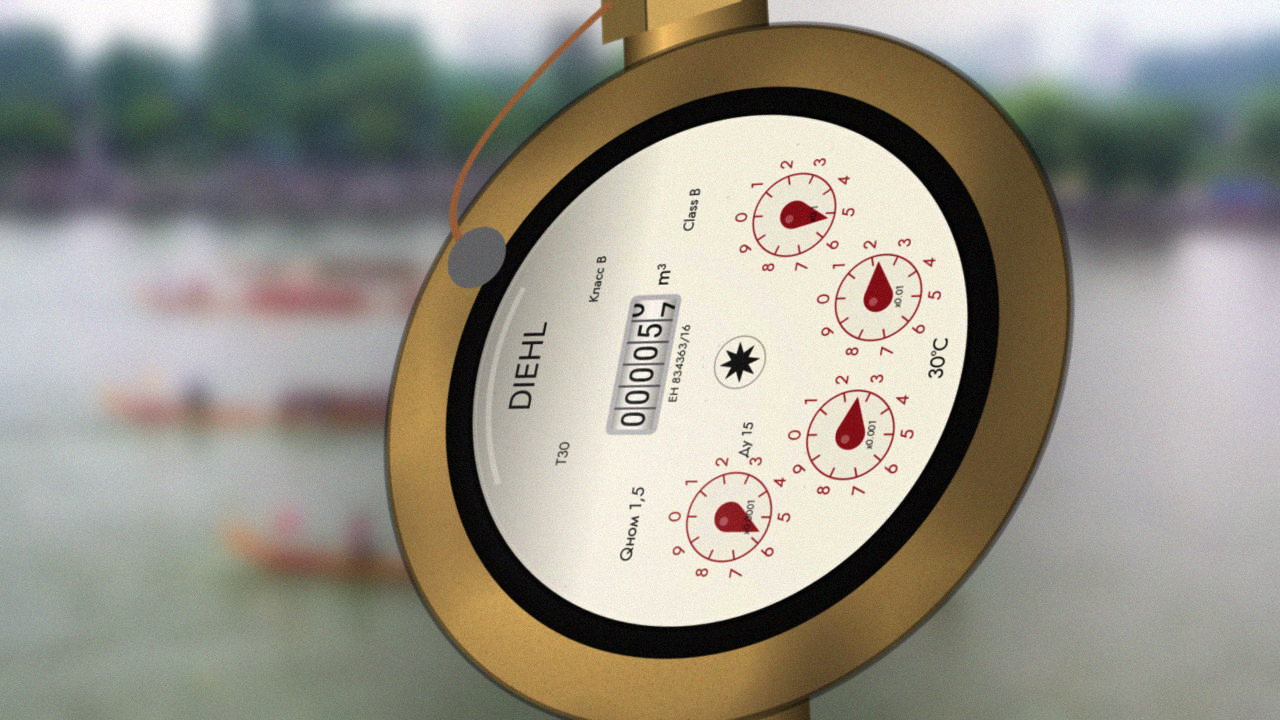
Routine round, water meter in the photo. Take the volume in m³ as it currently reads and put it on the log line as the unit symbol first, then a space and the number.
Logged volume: m³ 56.5225
